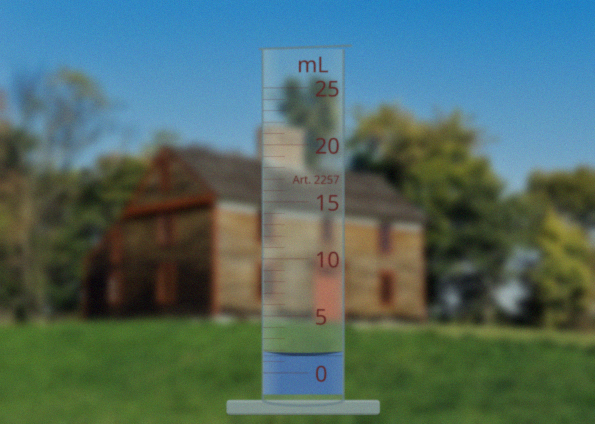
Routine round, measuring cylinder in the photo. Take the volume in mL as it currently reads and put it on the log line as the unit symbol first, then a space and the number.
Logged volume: mL 1.5
